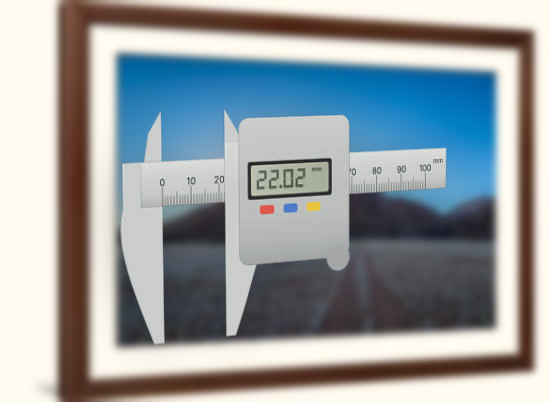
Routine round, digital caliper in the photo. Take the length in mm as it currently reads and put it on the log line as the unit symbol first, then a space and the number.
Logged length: mm 22.02
